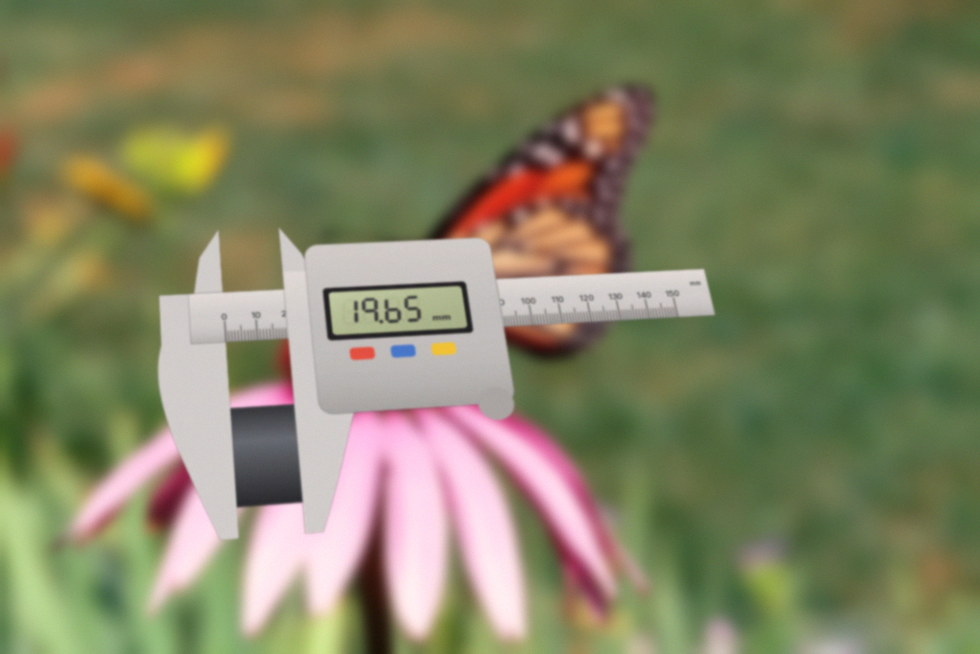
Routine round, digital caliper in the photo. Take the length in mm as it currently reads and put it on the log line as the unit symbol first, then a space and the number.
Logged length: mm 19.65
